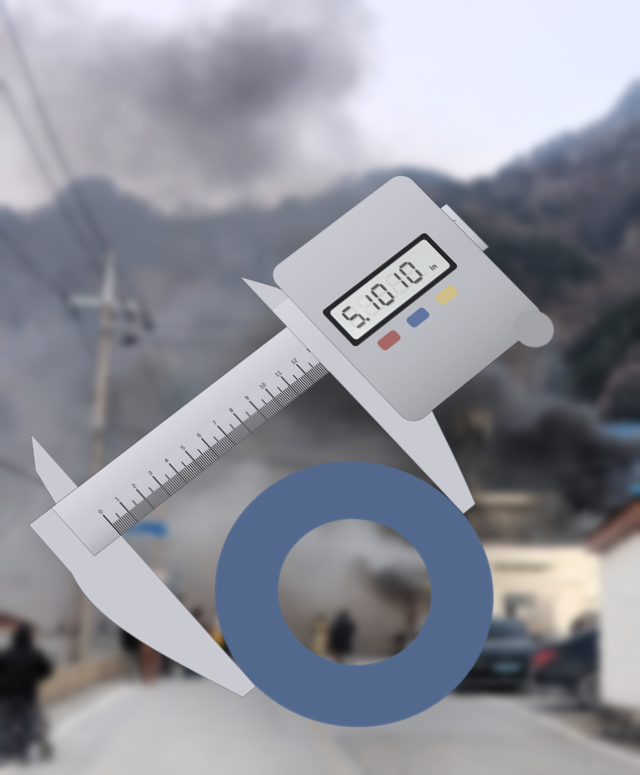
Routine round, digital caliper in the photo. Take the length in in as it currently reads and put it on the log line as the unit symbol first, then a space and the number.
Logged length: in 5.1010
